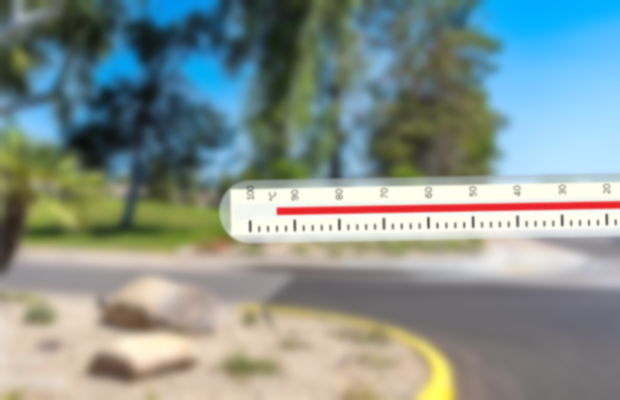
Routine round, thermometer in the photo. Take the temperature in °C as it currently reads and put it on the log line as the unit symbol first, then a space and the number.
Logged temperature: °C 94
